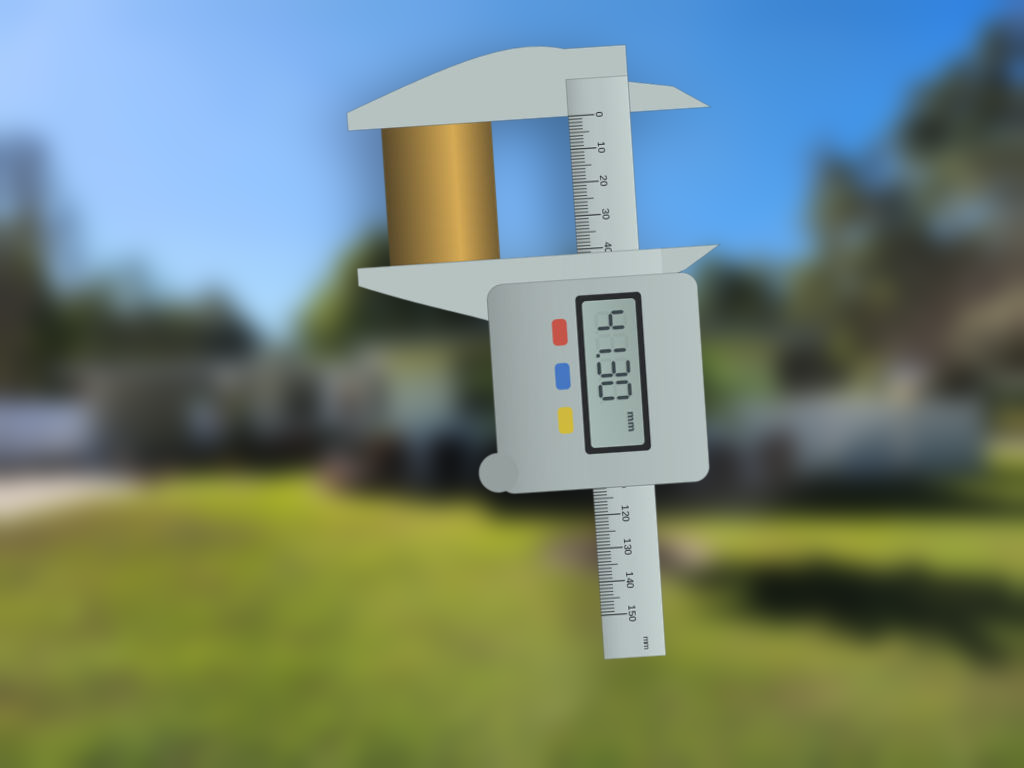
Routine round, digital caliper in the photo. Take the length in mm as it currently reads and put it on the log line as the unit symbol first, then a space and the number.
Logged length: mm 41.30
